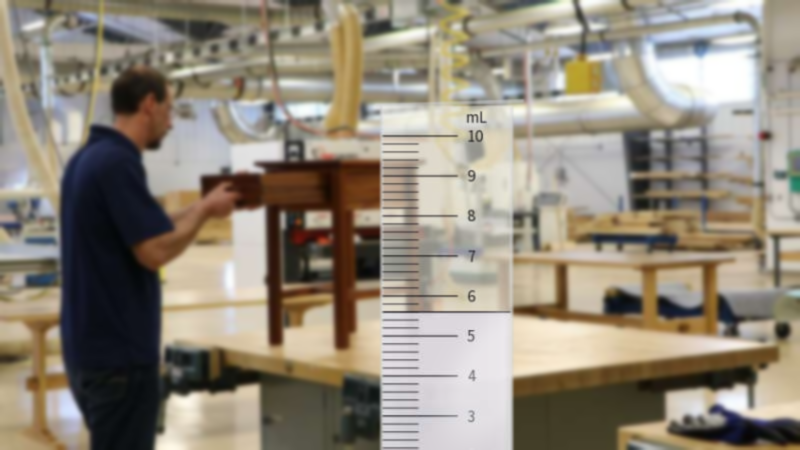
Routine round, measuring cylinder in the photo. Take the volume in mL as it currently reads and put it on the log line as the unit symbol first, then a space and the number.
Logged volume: mL 5.6
